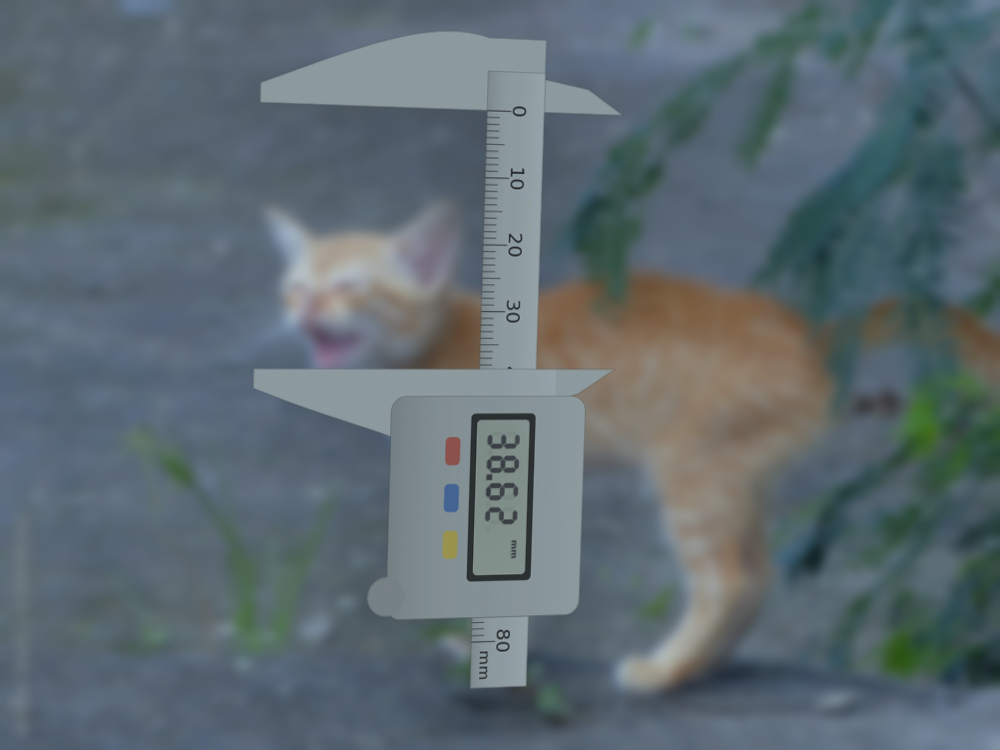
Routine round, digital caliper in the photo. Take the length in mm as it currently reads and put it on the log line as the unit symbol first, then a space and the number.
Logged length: mm 38.62
